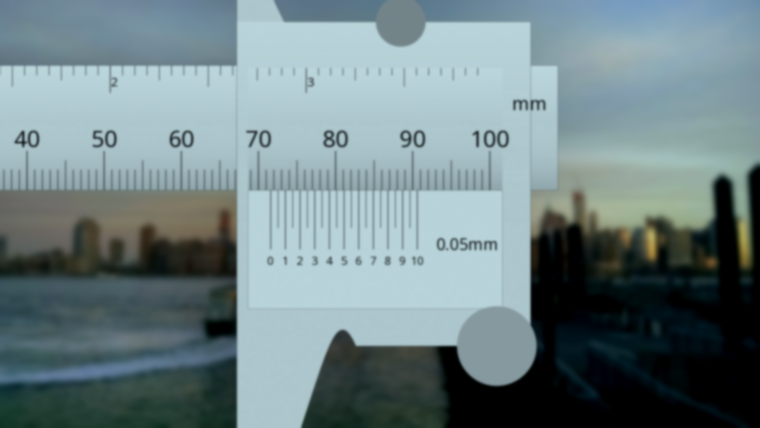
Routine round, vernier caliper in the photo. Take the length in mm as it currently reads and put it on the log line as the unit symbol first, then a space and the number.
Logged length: mm 71.6
